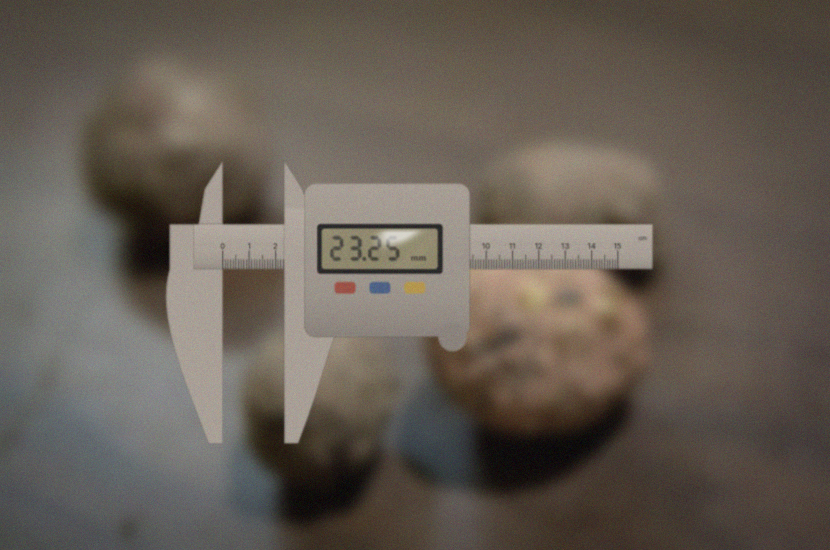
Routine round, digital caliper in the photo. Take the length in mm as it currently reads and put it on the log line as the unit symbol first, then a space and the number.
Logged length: mm 23.25
